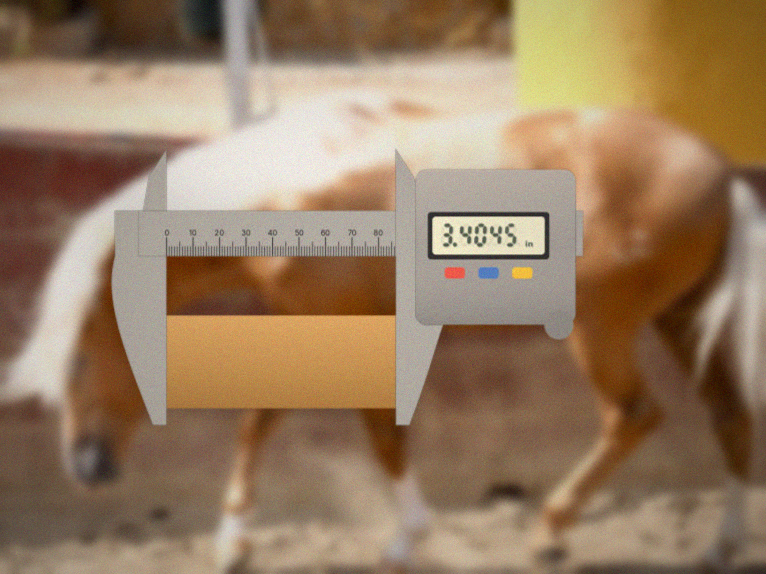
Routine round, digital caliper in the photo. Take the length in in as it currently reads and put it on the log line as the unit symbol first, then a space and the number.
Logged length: in 3.4045
